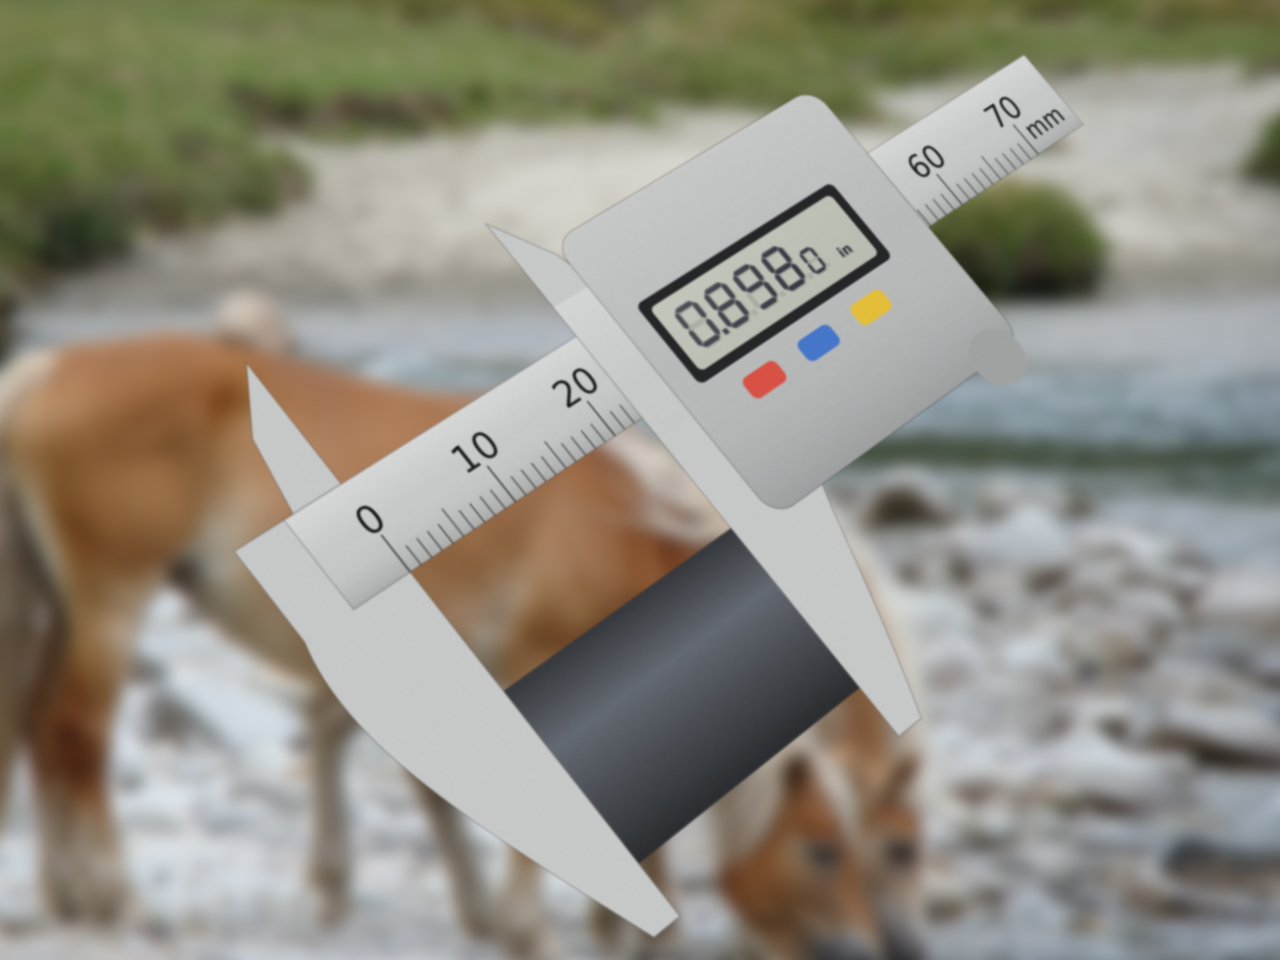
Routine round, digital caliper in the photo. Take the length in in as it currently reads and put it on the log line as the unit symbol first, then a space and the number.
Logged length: in 0.8980
